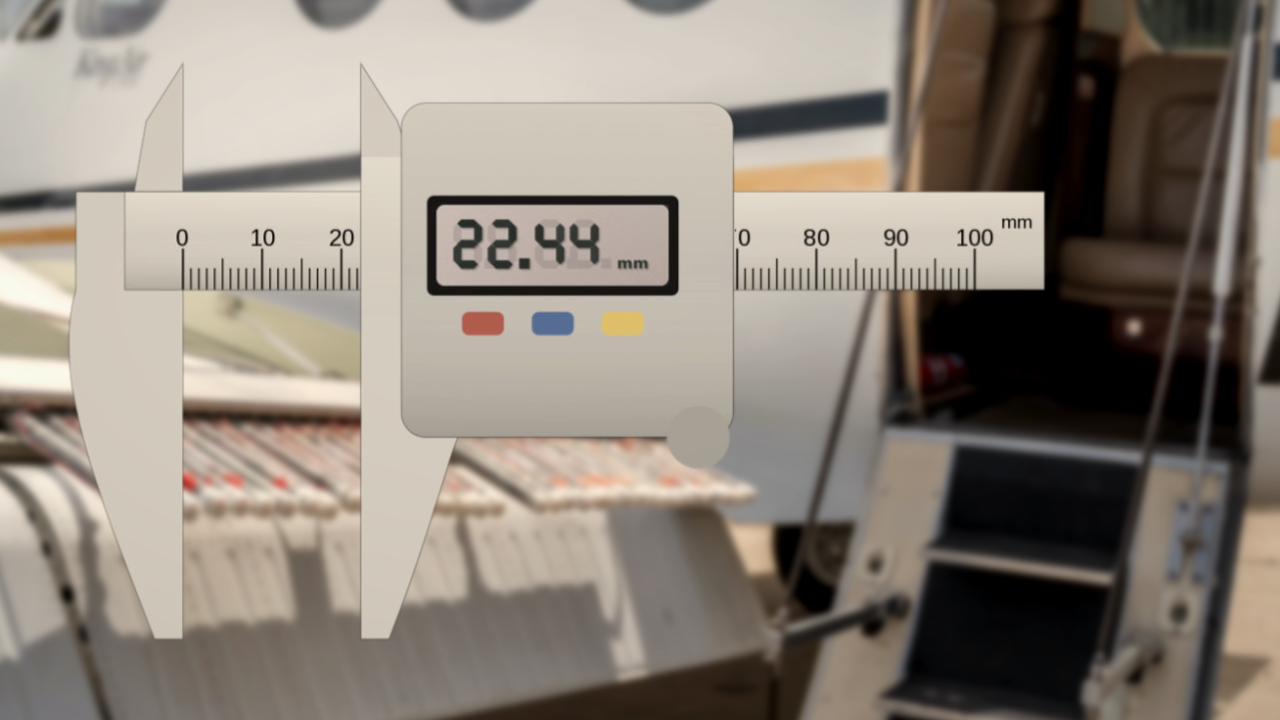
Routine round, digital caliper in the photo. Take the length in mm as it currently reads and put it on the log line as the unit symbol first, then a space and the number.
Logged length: mm 22.44
